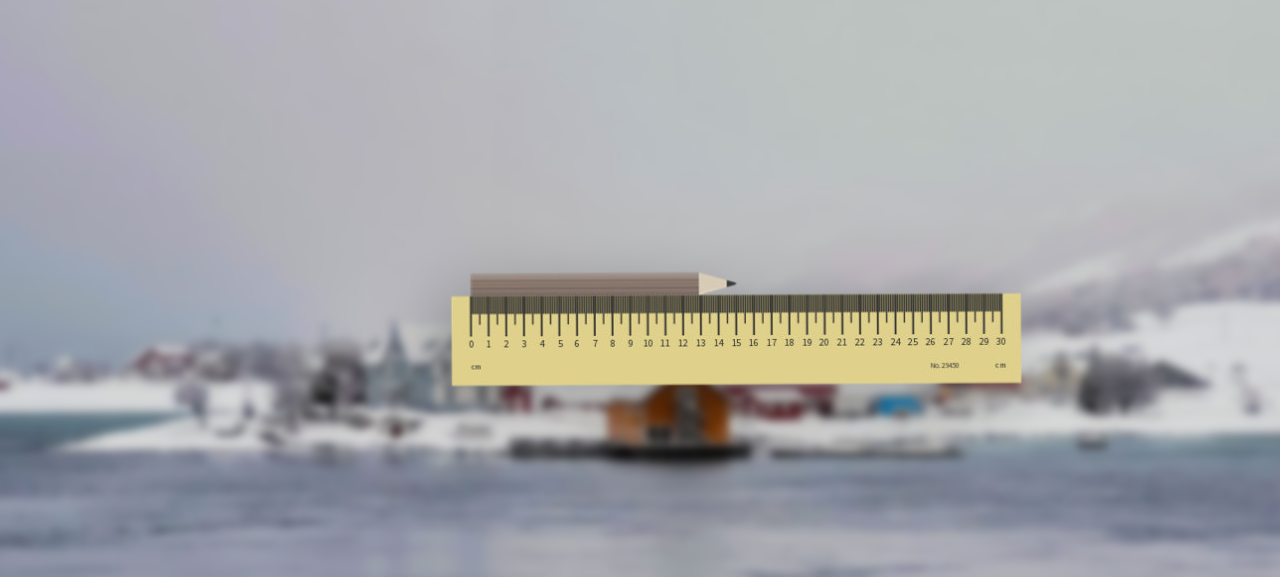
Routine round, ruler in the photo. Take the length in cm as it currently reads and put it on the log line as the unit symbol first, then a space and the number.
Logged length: cm 15
